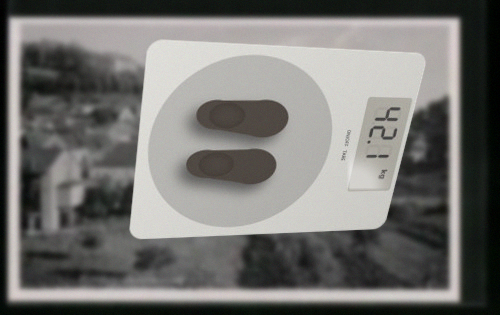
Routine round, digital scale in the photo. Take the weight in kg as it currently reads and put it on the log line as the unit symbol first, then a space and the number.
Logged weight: kg 42.1
